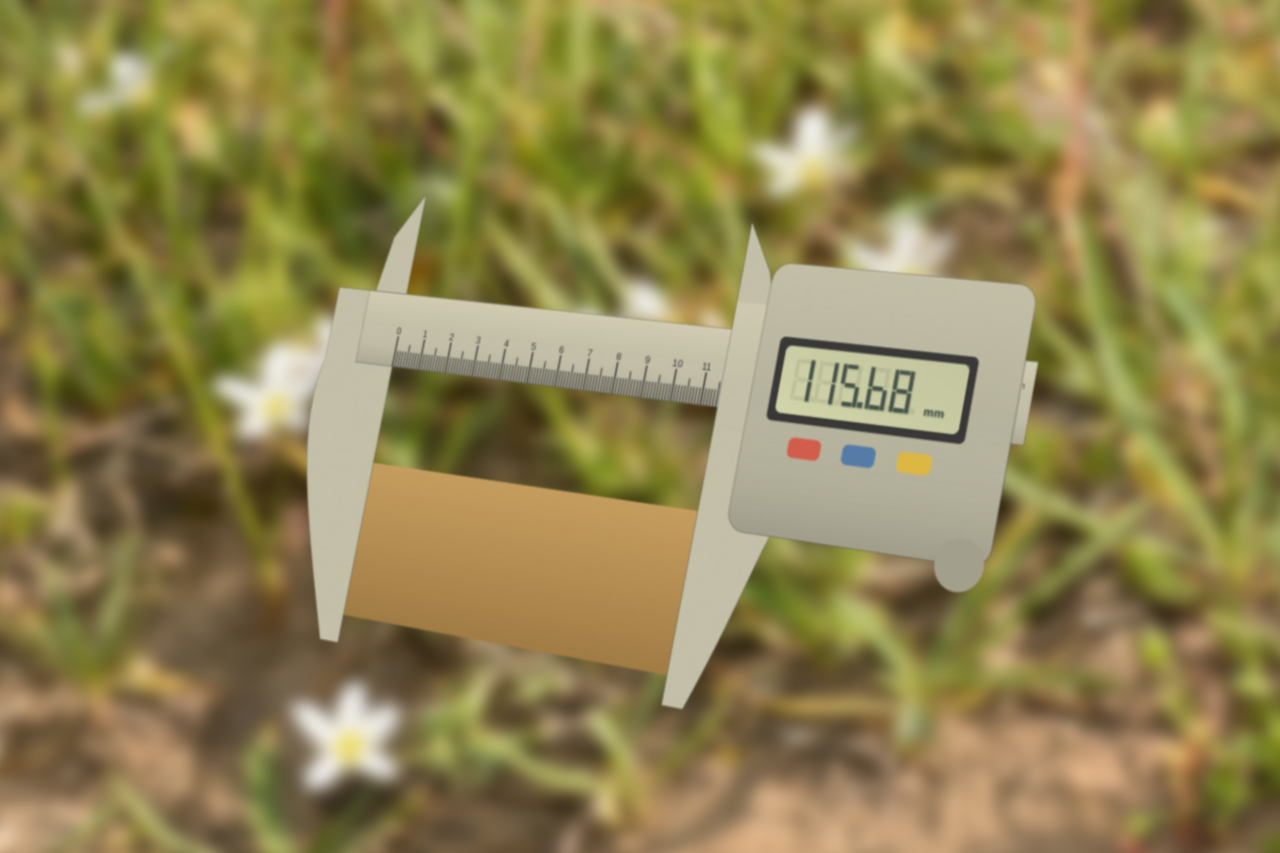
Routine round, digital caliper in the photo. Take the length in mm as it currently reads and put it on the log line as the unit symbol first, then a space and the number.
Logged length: mm 115.68
